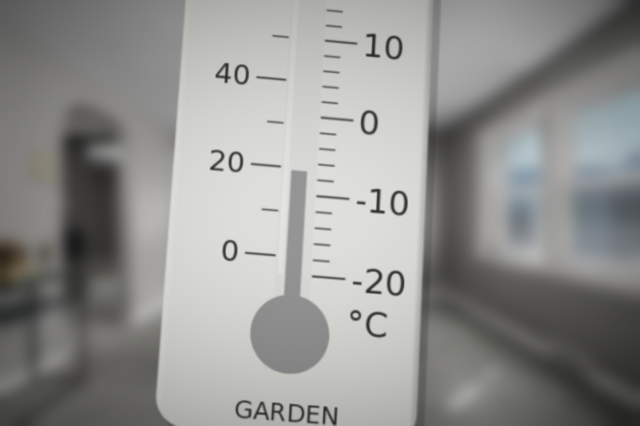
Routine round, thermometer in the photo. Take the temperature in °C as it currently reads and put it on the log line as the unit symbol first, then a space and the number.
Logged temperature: °C -7
